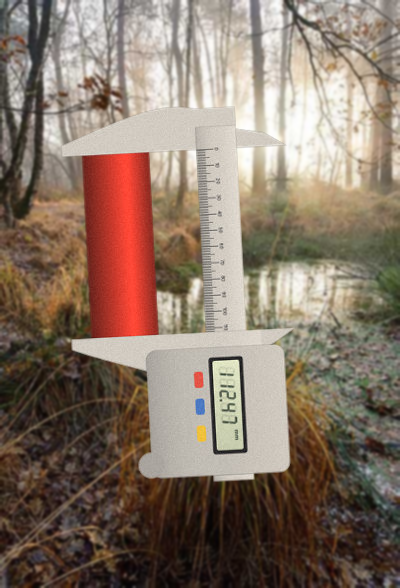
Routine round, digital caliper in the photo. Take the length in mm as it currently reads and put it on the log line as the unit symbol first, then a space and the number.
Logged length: mm 112.47
